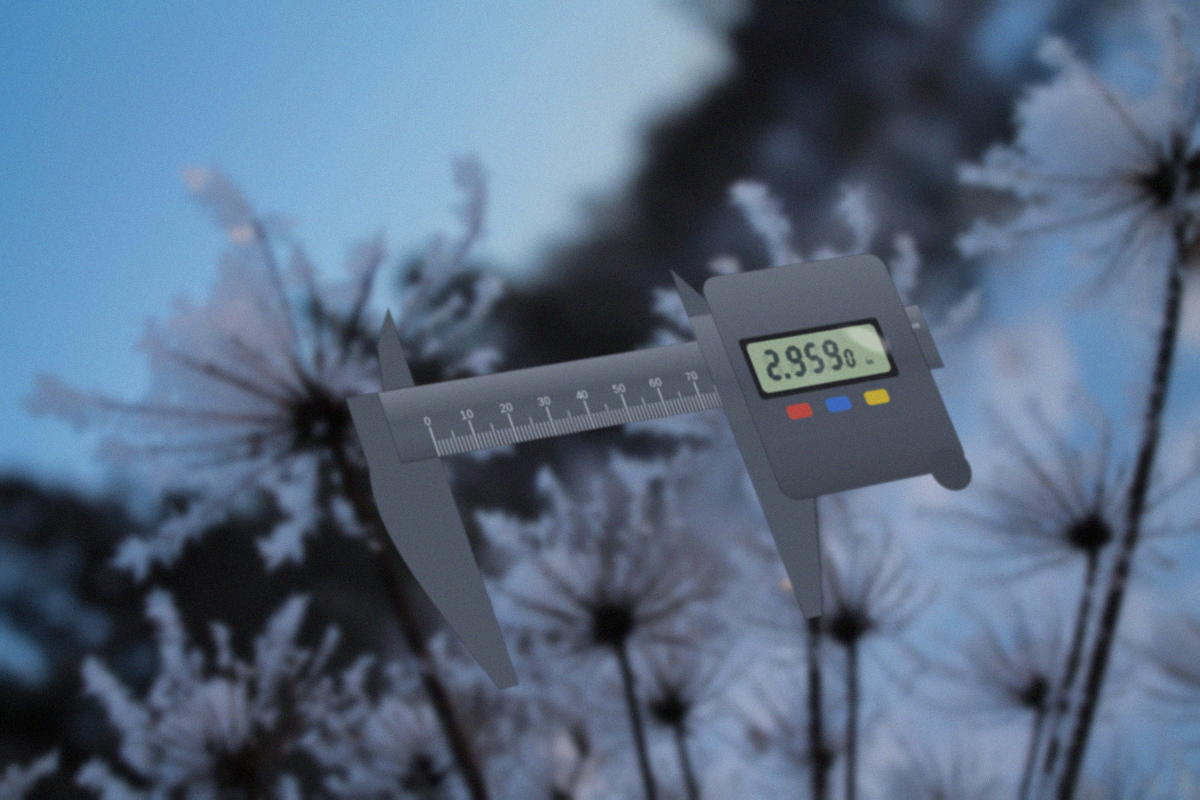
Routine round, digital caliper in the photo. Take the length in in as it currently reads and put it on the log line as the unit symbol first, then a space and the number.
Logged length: in 2.9590
